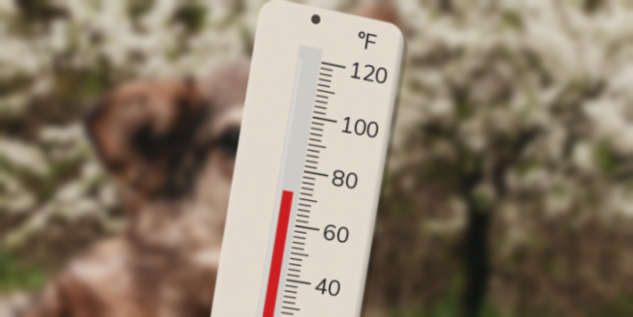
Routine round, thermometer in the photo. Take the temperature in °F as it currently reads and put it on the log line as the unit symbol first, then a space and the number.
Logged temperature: °F 72
